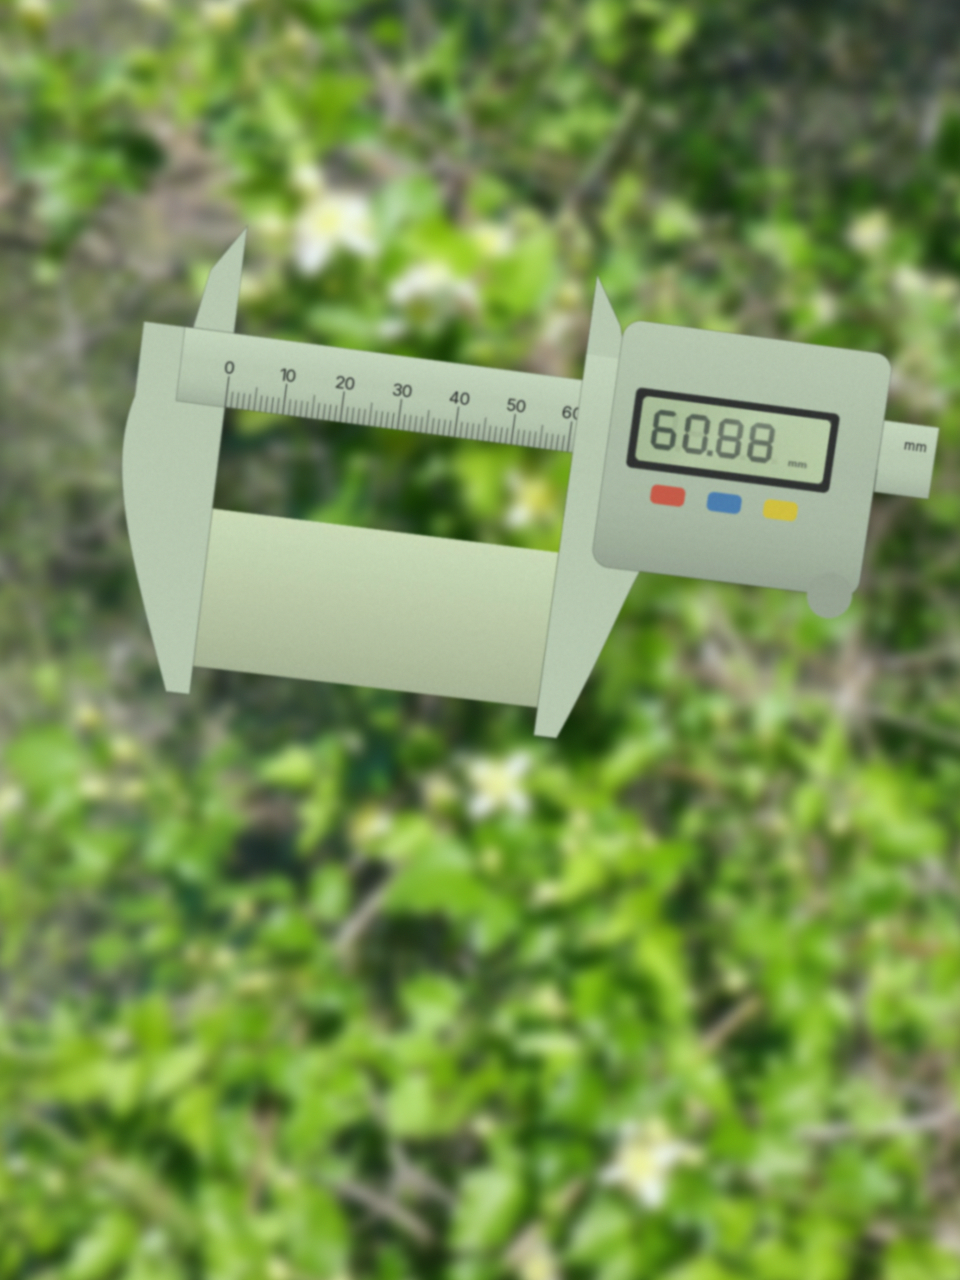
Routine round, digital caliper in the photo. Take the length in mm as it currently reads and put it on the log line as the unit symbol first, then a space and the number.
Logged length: mm 60.88
